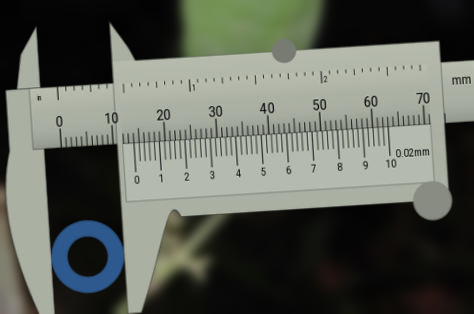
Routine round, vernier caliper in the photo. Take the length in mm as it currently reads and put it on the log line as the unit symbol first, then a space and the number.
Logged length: mm 14.0
